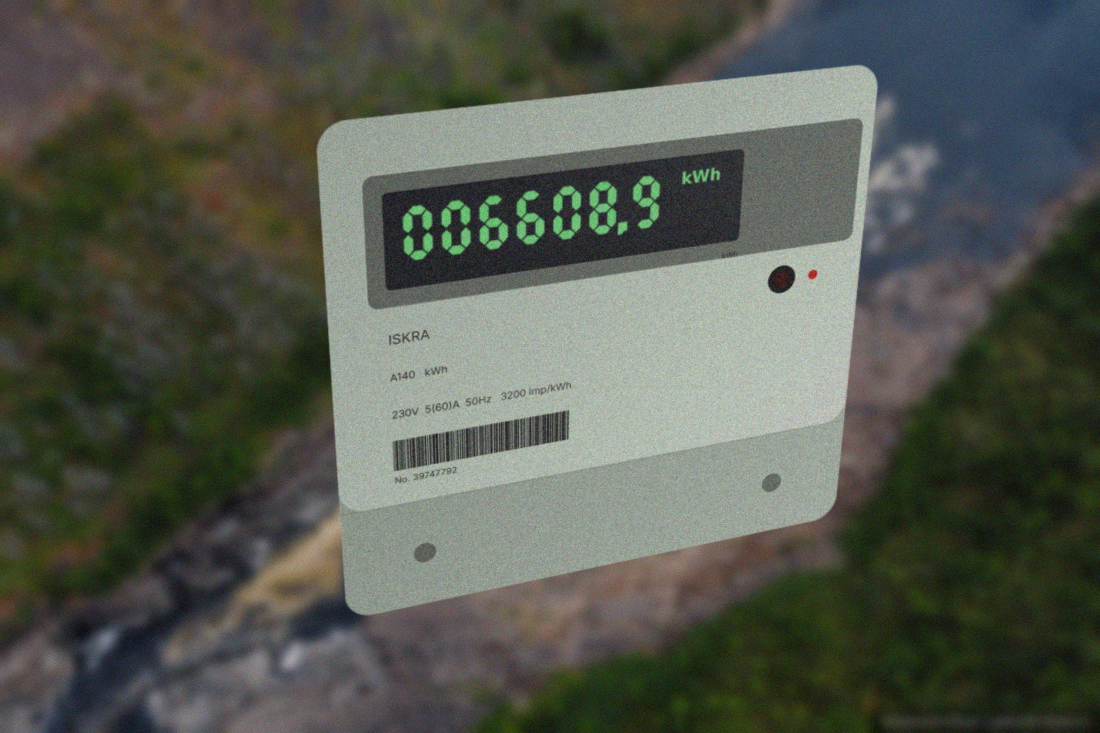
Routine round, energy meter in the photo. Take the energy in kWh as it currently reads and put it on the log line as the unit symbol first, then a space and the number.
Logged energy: kWh 6608.9
